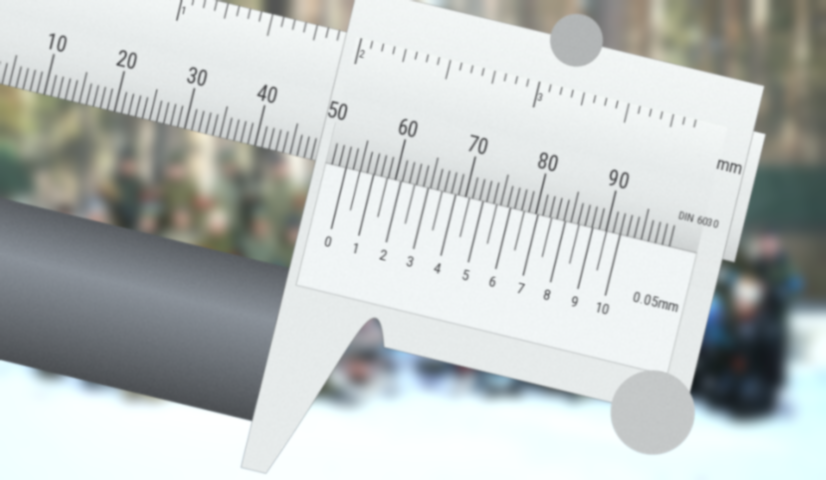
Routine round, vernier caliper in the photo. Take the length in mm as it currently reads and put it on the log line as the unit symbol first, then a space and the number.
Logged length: mm 53.0
